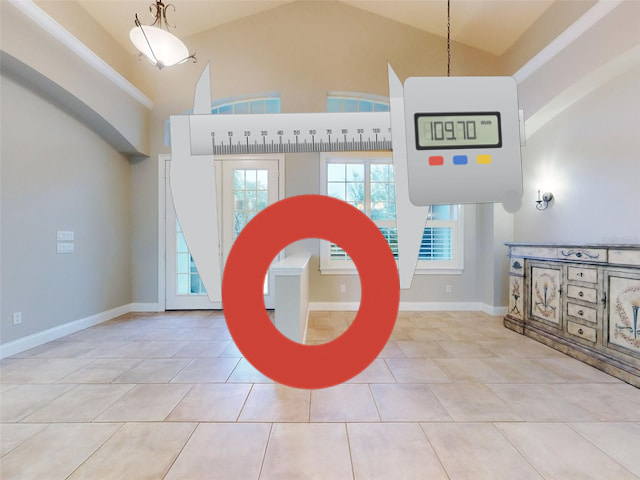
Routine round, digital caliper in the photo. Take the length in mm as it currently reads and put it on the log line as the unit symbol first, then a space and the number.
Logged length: mm 109.70
